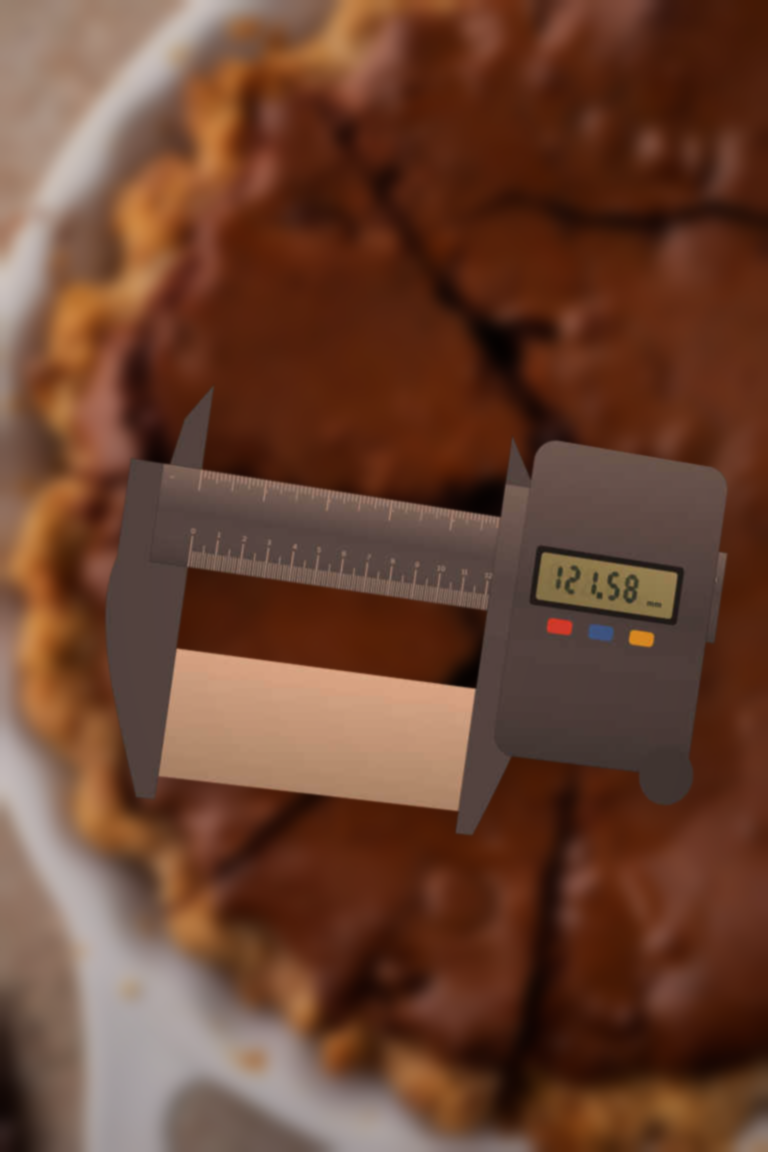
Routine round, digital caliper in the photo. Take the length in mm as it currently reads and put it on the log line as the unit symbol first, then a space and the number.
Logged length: mm 121.58
